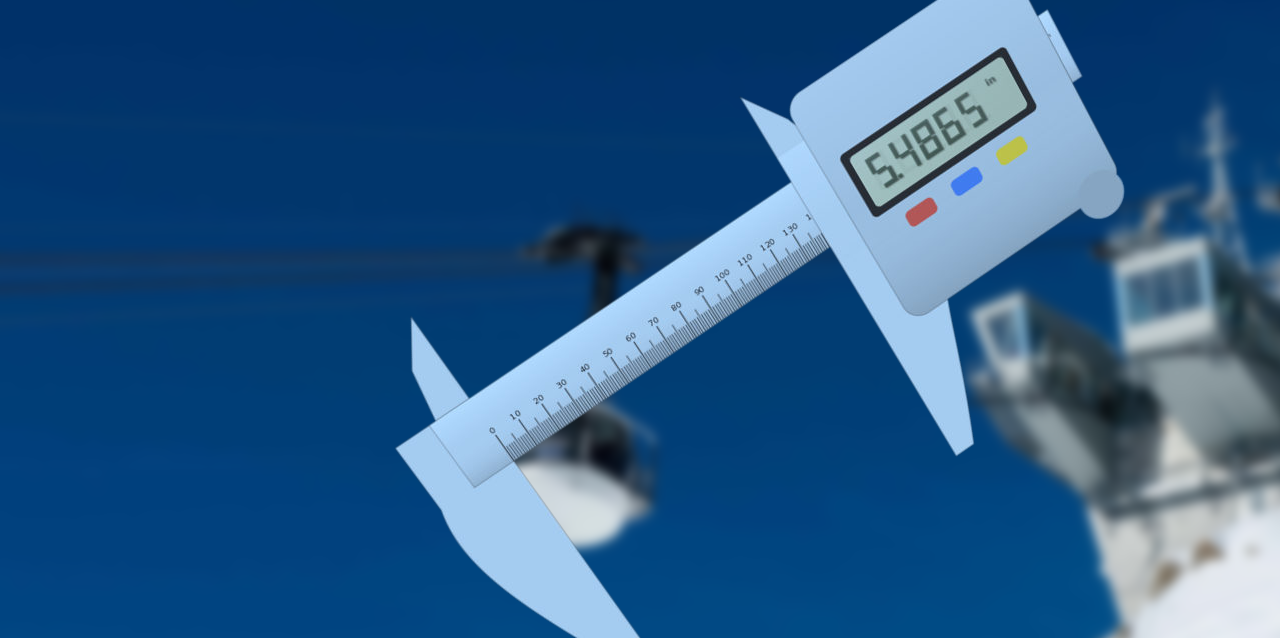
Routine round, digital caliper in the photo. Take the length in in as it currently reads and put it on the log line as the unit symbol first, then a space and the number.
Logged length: in 5.4865
